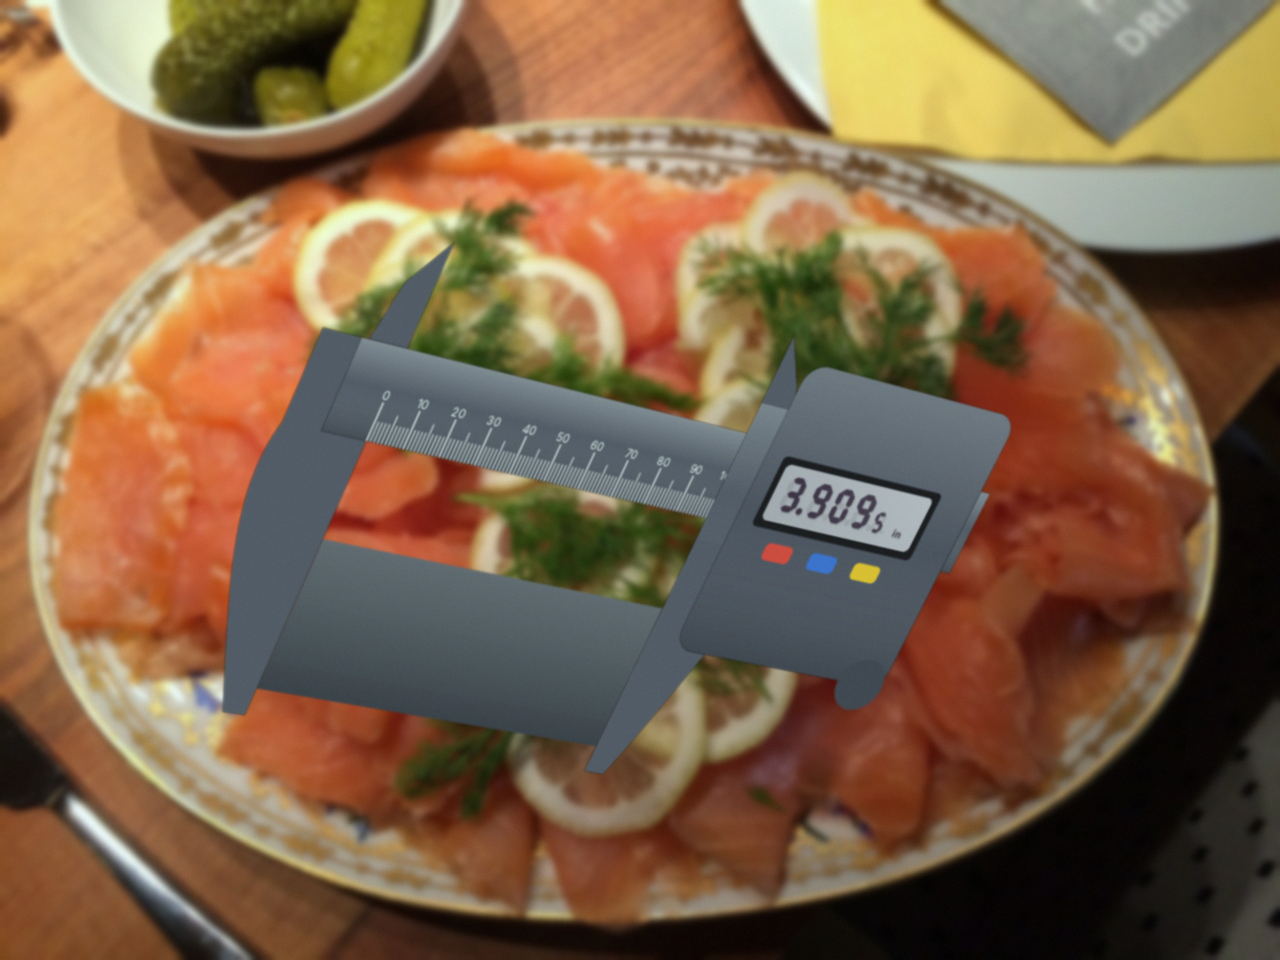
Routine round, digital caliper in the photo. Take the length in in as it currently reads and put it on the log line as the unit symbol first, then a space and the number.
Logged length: in 3.9095
